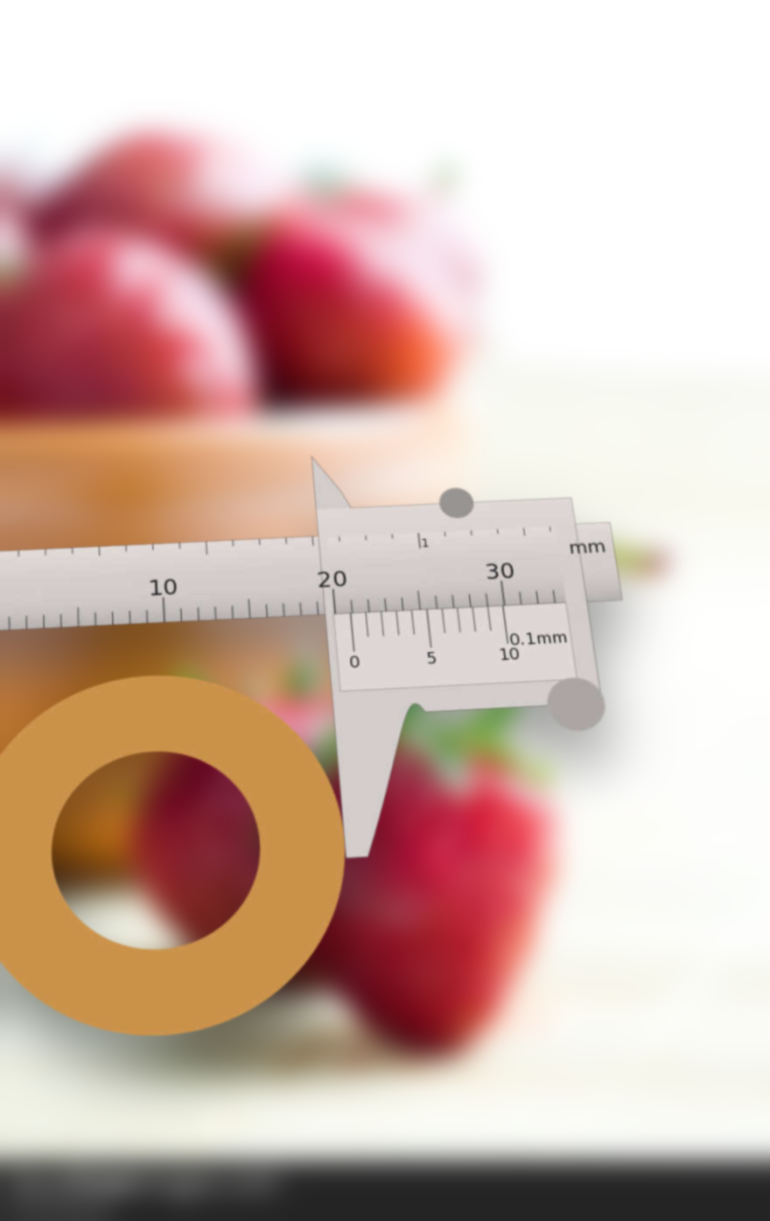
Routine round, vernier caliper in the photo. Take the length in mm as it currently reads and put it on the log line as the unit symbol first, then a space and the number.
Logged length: mm 20.9
